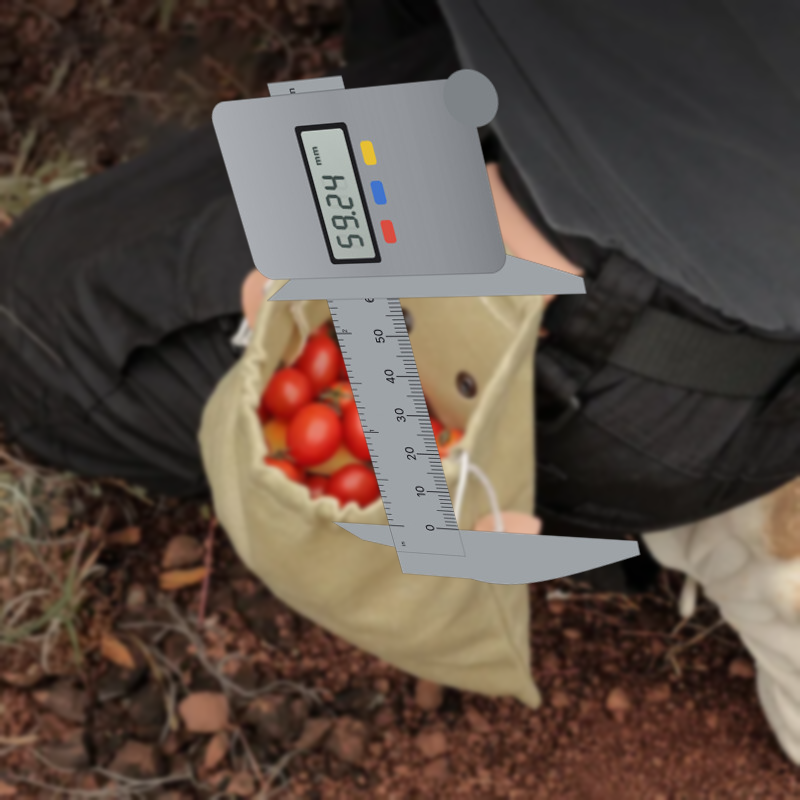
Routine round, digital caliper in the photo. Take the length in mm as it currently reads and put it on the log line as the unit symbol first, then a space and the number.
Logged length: mm 59.24
